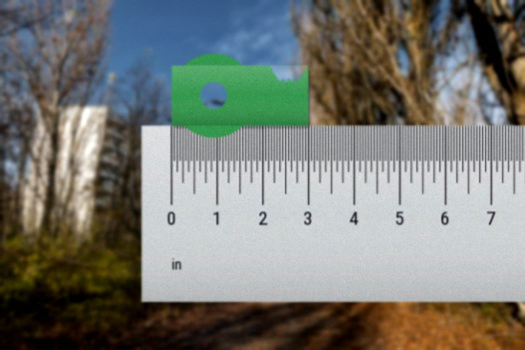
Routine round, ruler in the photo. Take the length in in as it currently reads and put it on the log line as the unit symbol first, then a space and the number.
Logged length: in 3
